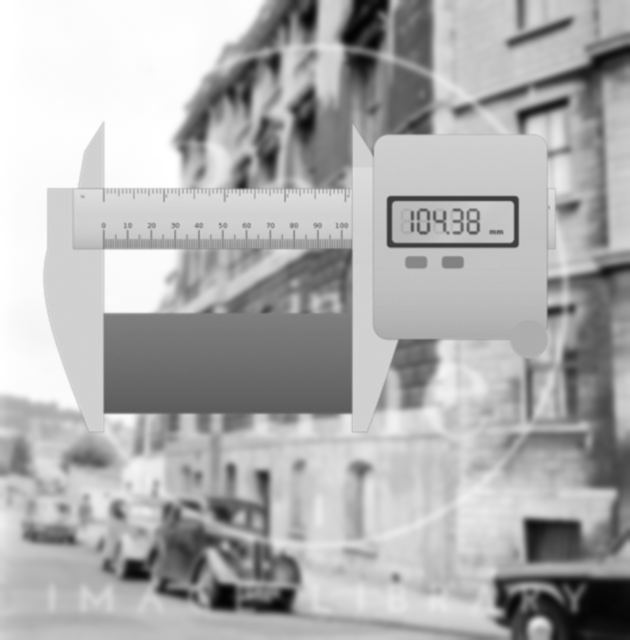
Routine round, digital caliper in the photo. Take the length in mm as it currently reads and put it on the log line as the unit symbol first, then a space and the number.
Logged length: mm 104.38
